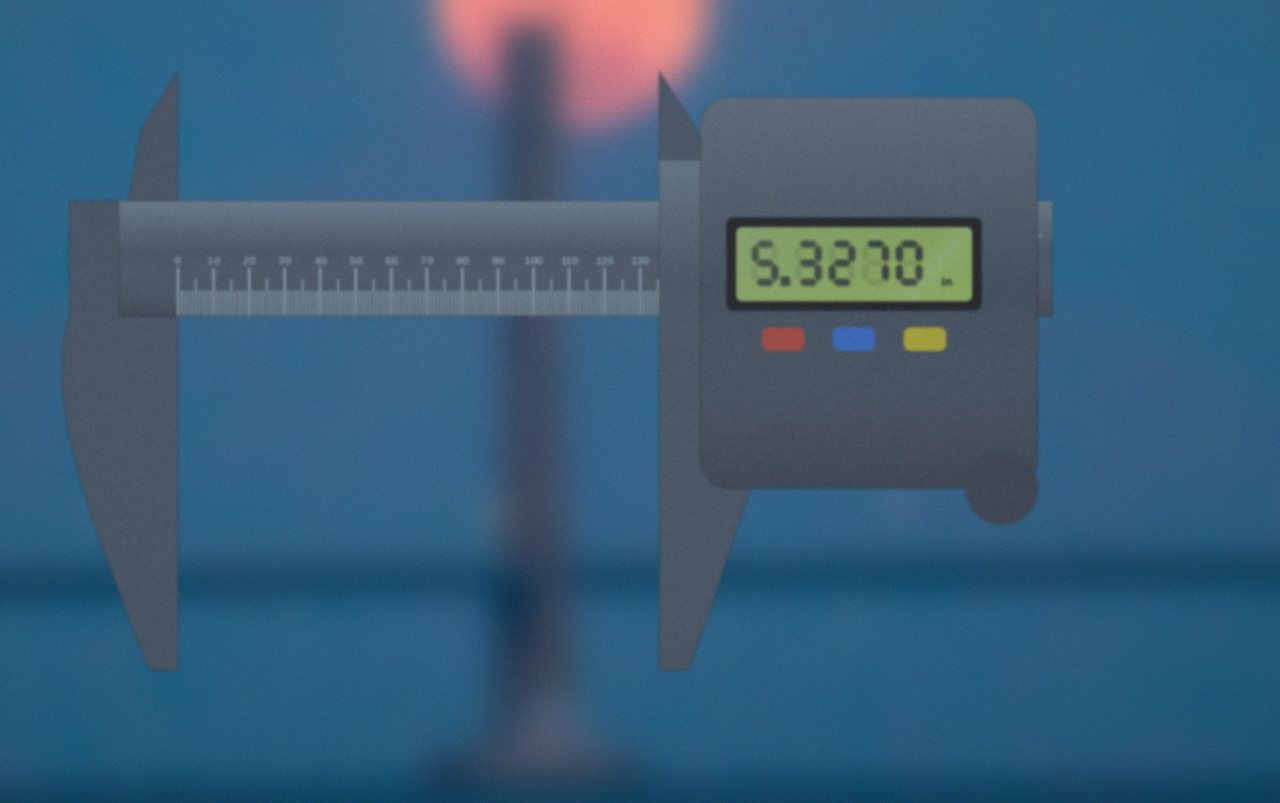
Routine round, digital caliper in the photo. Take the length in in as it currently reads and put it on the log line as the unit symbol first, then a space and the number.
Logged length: in 5.3270
